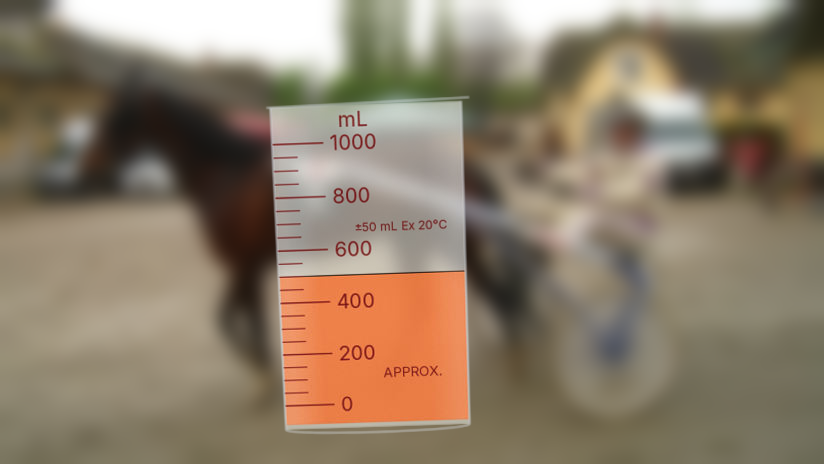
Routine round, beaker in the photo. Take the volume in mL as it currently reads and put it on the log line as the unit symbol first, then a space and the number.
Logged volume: mL 500
